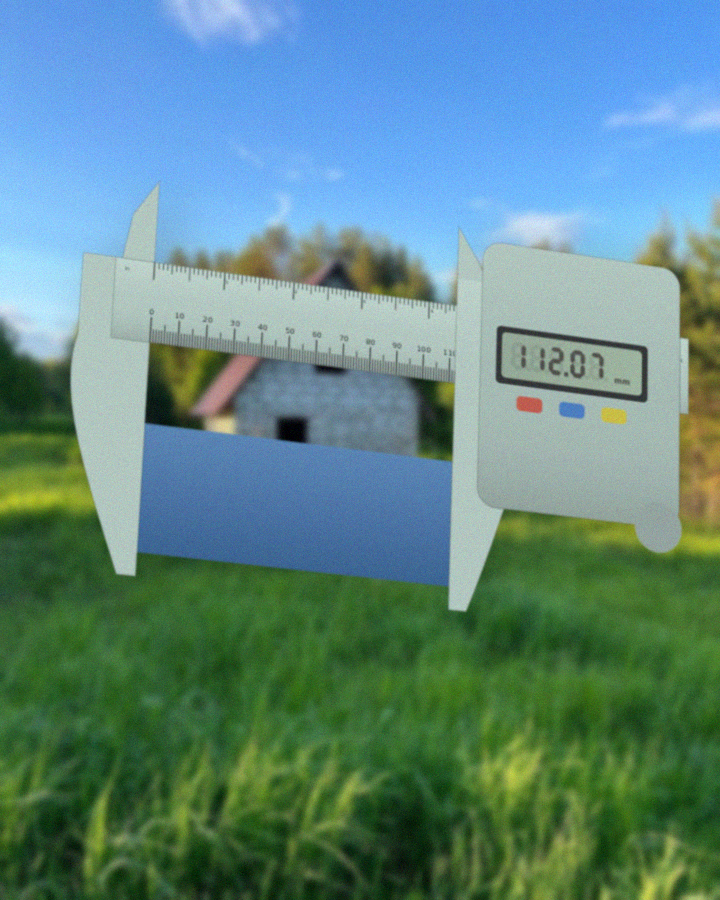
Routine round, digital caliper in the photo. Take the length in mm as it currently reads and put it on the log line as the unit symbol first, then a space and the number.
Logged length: mm 112.07
